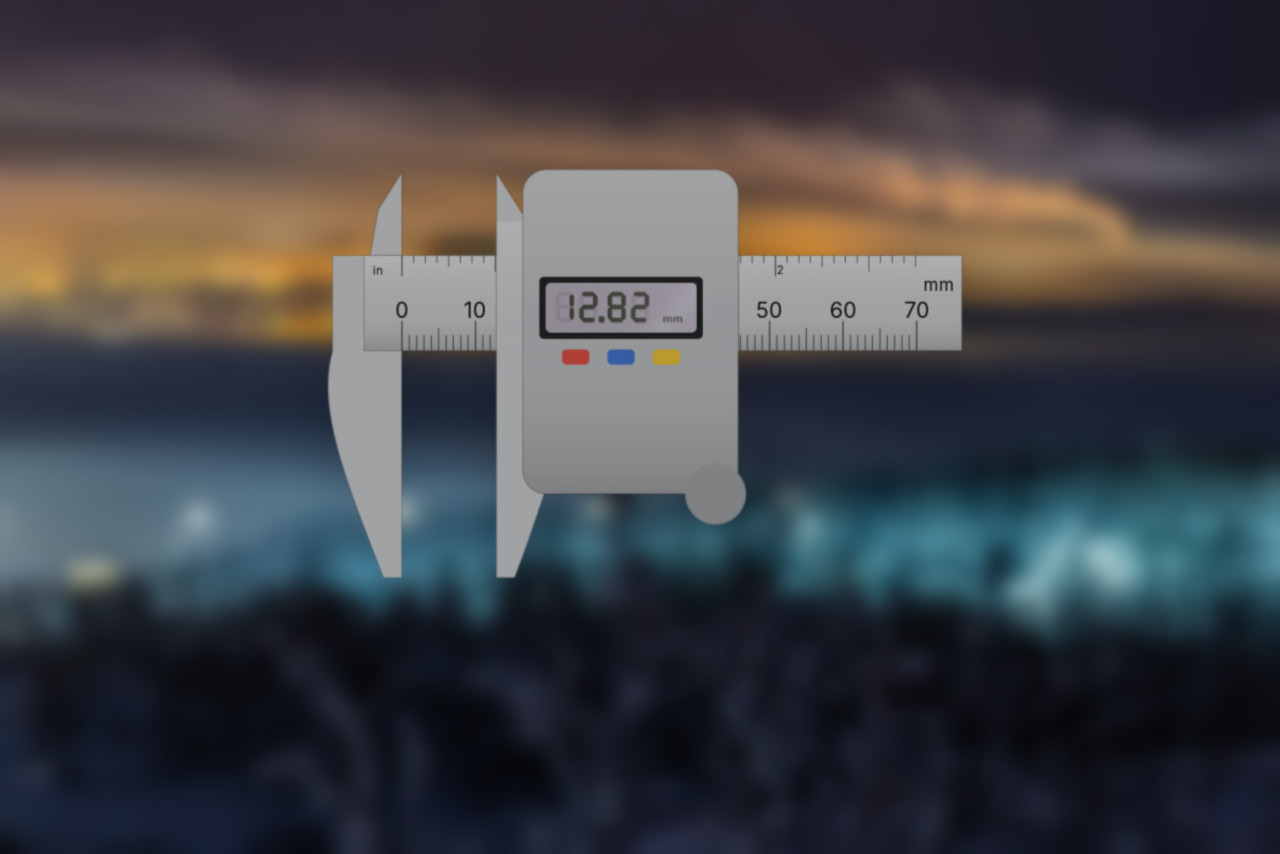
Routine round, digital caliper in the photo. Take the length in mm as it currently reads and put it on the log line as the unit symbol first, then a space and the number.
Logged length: mm 12.82
